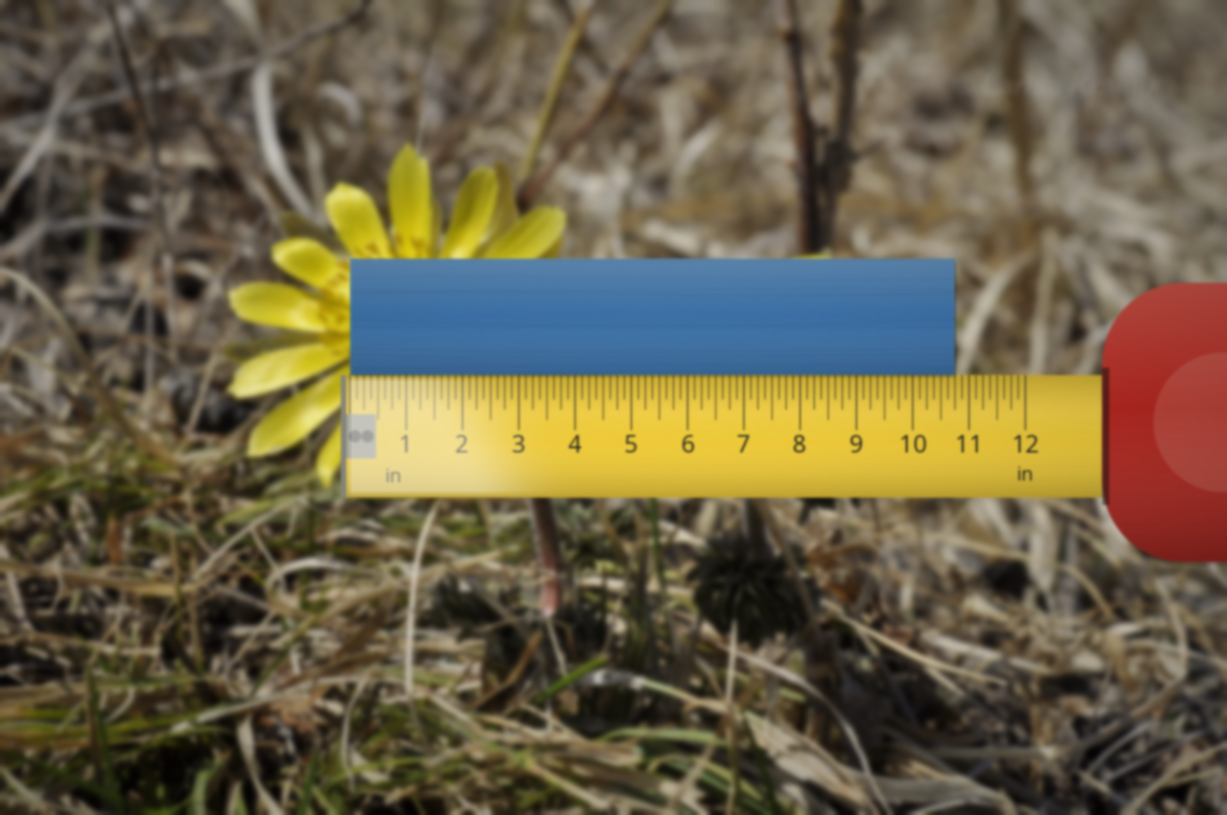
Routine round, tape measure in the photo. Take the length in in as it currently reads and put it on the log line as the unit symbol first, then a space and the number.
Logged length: in 10.75
